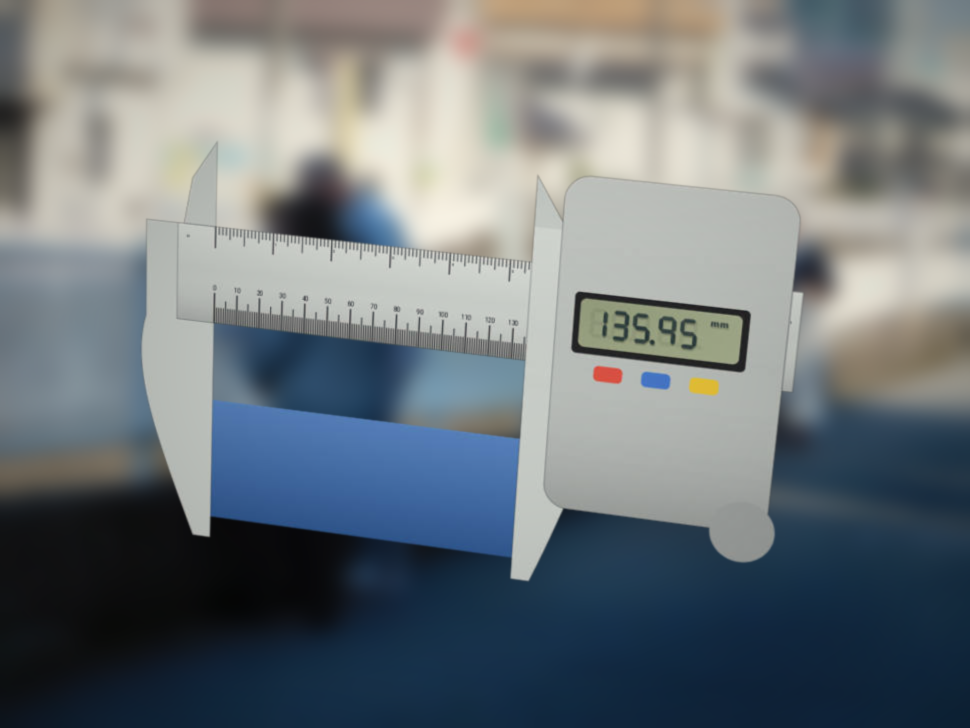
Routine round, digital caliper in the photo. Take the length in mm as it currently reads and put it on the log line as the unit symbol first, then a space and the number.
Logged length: mm 135.95
